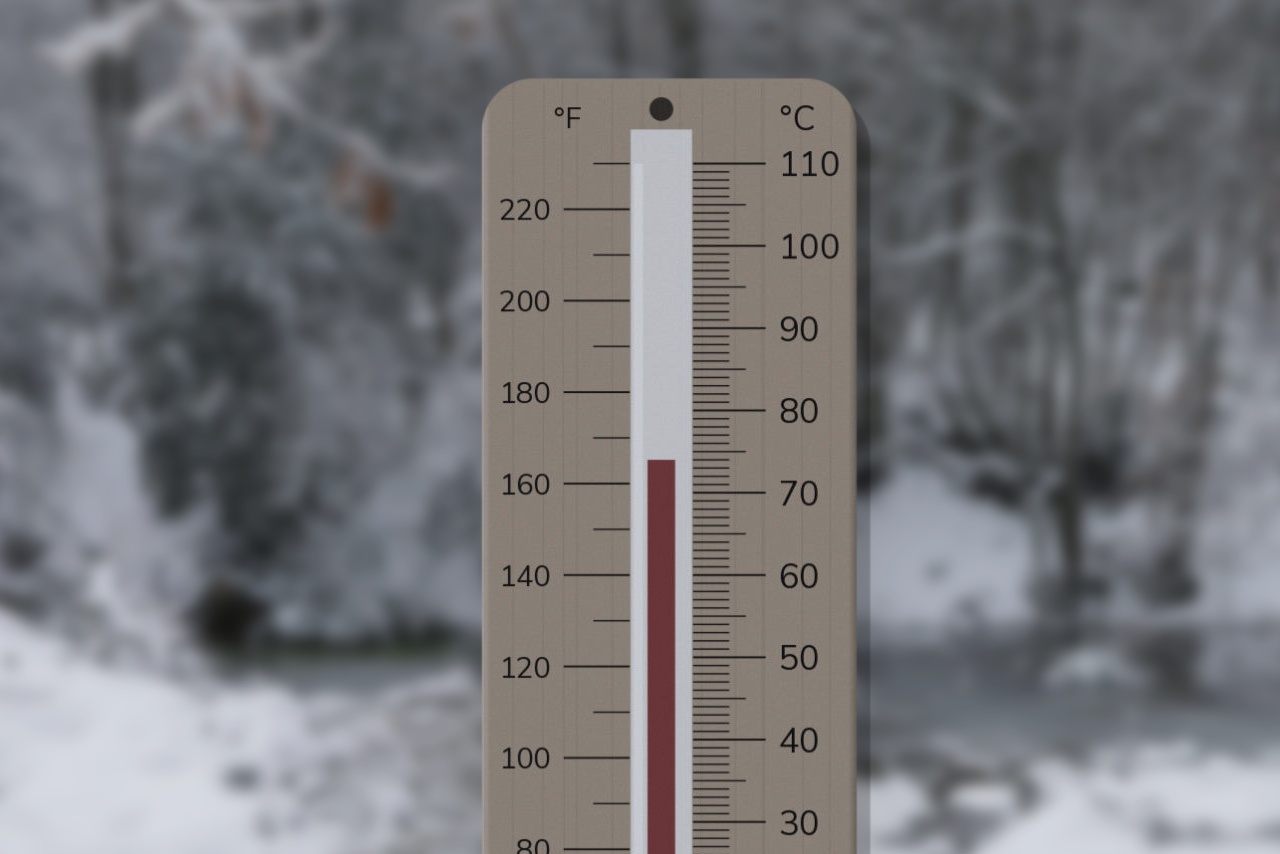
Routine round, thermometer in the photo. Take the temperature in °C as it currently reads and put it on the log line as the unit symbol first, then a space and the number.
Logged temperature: °C 74
